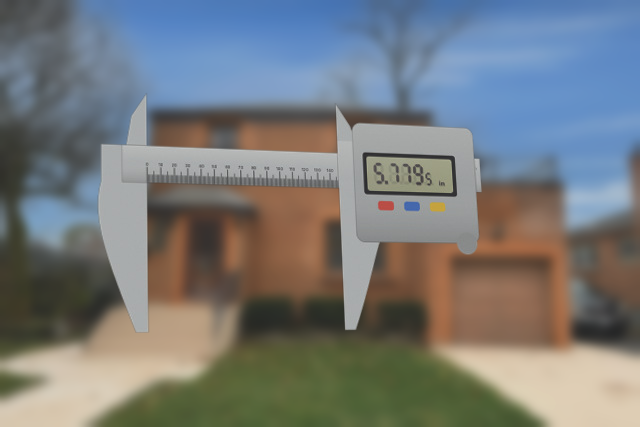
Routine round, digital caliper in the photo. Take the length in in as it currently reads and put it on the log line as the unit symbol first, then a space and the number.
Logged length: in 5.7795
